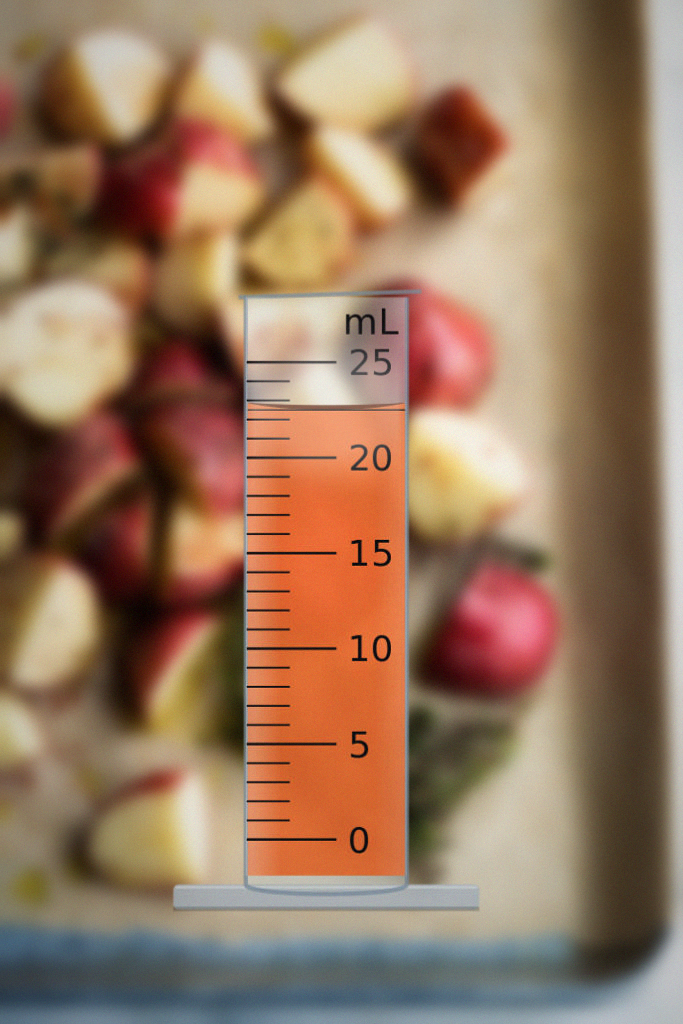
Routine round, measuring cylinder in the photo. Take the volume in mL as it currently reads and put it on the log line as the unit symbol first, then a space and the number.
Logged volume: mL 22.5
